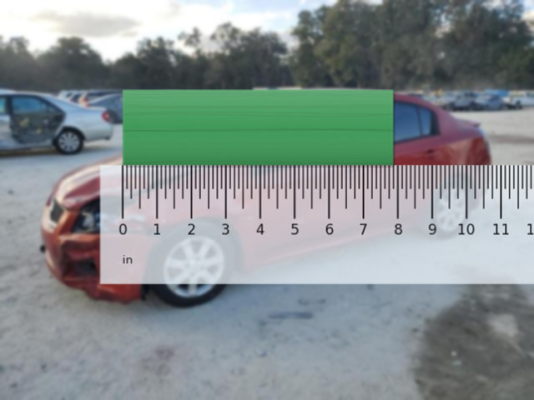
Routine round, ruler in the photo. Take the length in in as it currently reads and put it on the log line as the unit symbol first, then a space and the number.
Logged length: in 7.875
